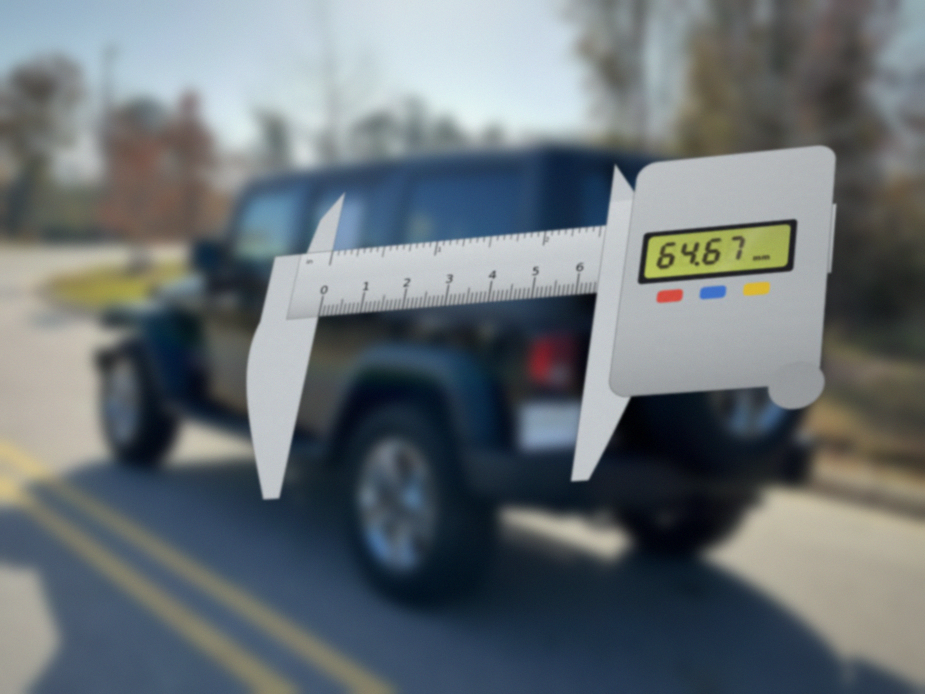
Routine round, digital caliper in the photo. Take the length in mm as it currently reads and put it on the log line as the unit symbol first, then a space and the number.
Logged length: mm 64.67
